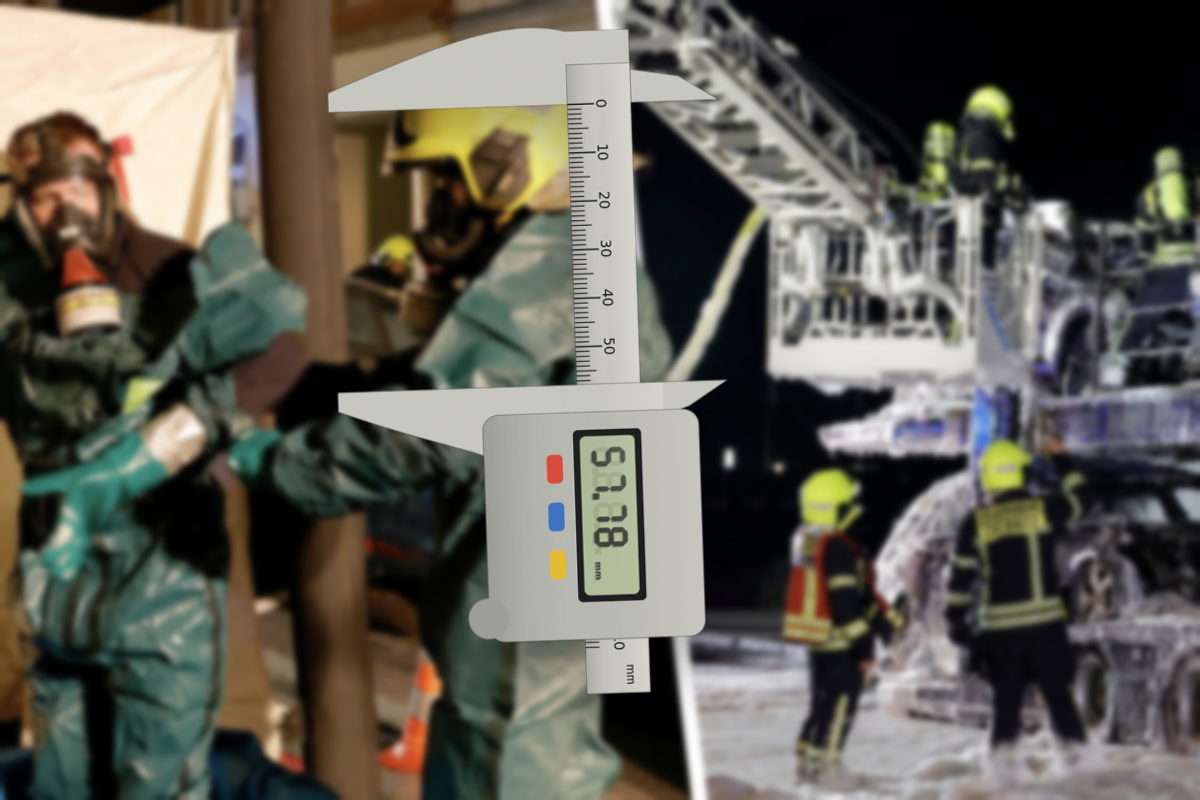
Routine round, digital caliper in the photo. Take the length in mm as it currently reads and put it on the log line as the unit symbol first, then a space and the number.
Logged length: mm 57.78
